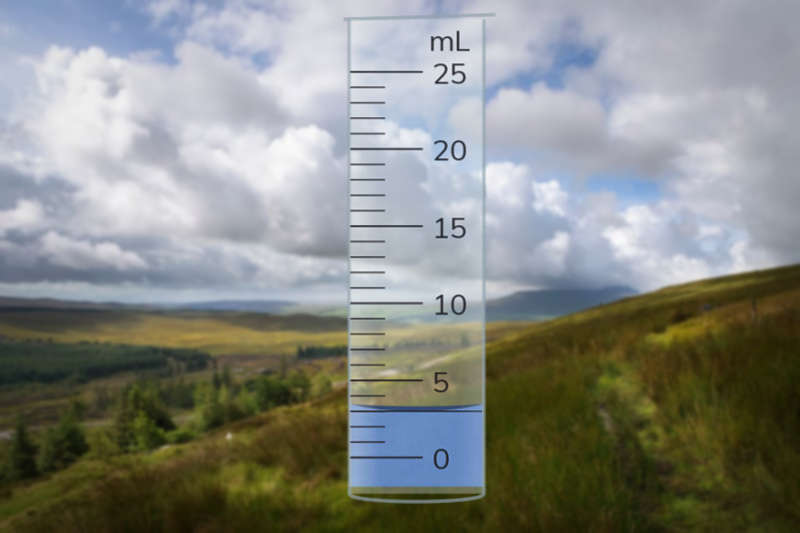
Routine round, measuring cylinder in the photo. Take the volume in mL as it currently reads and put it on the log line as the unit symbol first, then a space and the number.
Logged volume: mL 3
